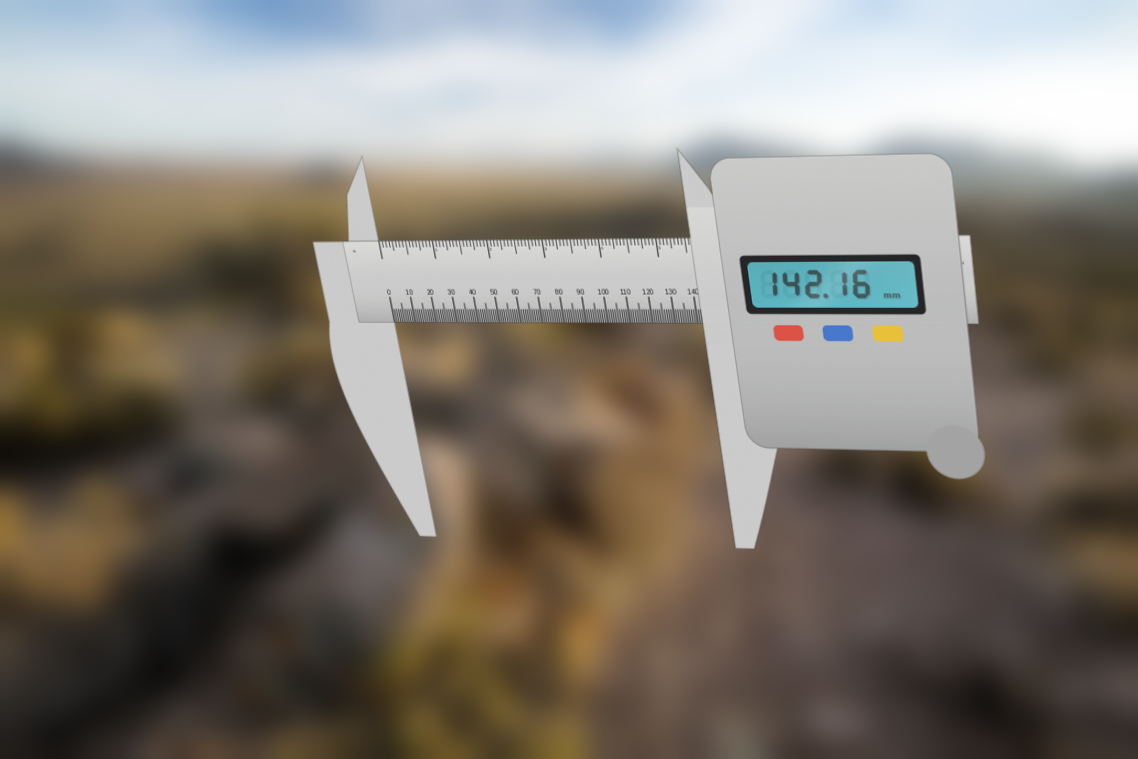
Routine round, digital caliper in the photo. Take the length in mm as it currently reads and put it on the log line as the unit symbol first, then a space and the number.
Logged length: mm 142.16
